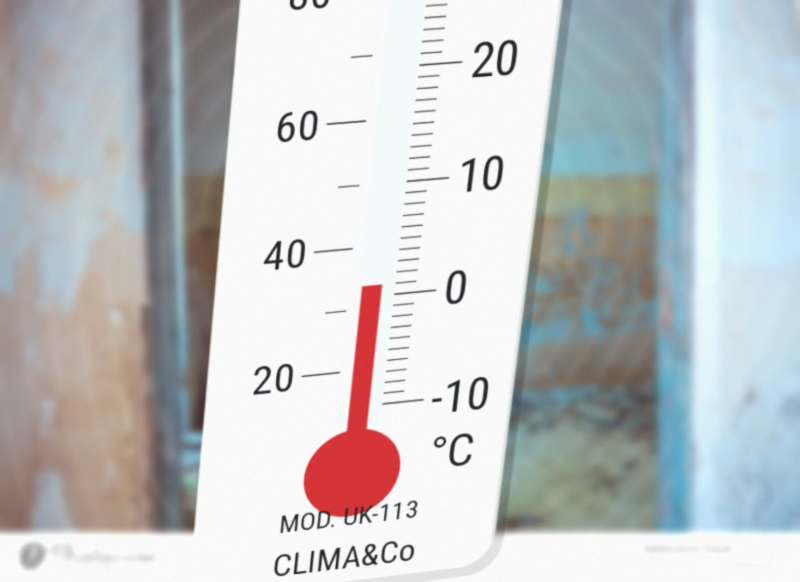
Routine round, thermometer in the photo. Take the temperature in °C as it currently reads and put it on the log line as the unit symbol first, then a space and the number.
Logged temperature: °C 1
